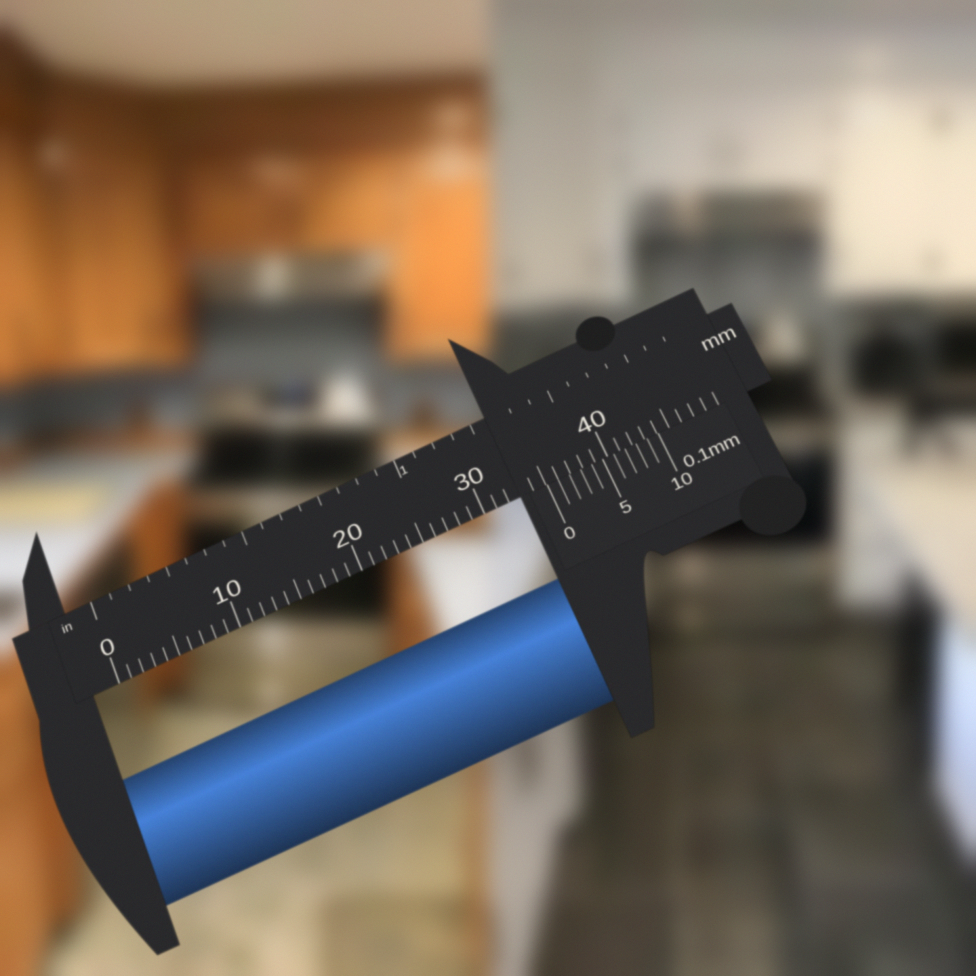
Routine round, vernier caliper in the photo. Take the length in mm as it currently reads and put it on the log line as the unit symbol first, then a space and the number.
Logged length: mm 35.1
